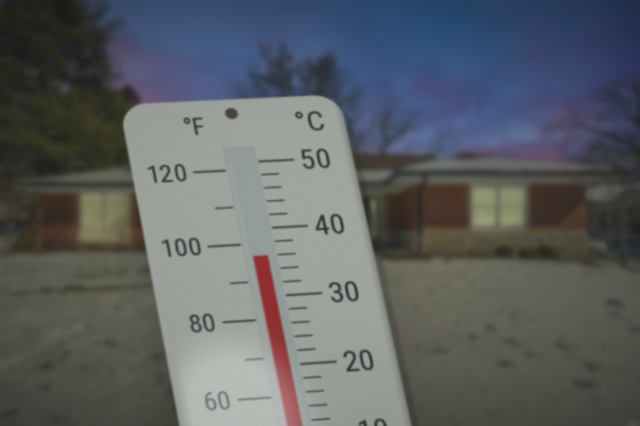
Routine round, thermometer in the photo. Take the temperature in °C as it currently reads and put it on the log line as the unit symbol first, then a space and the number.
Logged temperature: °C 36
